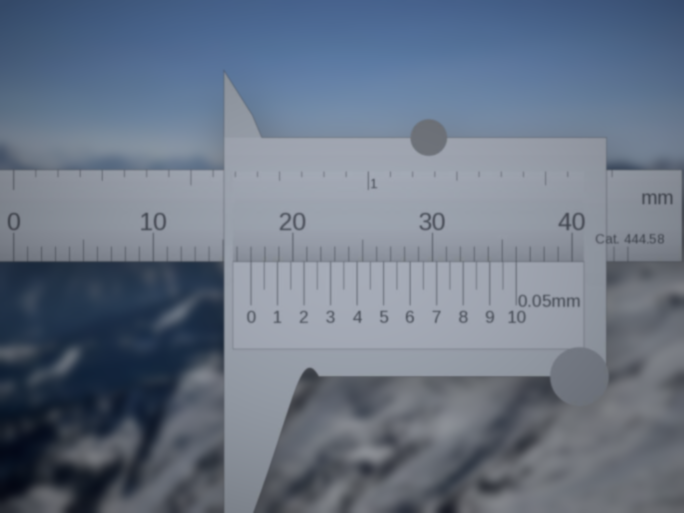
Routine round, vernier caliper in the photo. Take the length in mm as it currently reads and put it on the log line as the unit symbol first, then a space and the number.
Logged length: mm 17.0
